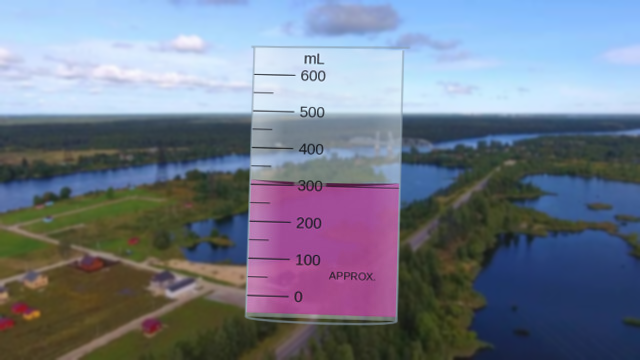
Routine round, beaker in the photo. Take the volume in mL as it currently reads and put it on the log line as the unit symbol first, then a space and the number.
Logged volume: mL 300
